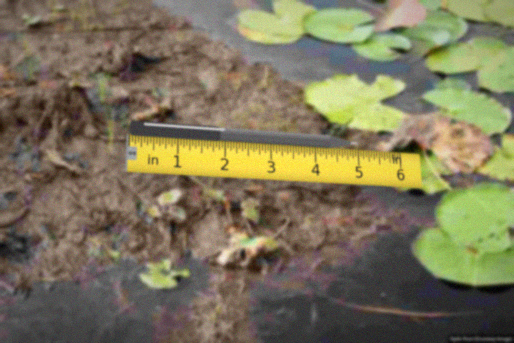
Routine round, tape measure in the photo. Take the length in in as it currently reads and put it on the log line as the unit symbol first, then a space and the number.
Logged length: in 5
